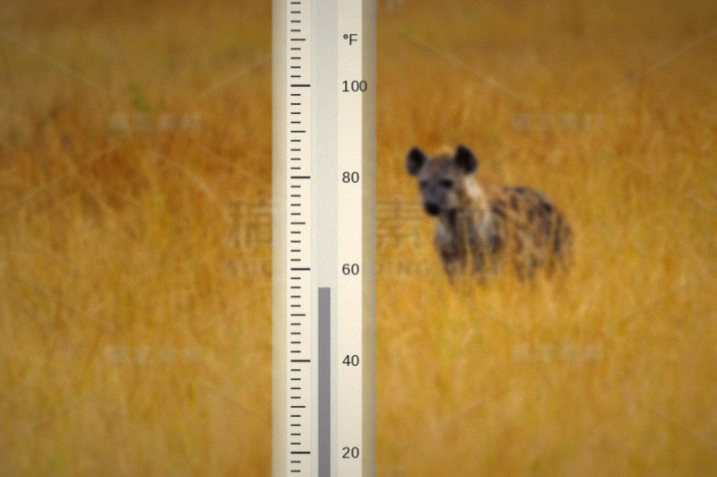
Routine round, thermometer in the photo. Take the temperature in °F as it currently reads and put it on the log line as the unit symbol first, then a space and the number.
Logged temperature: °F 56
